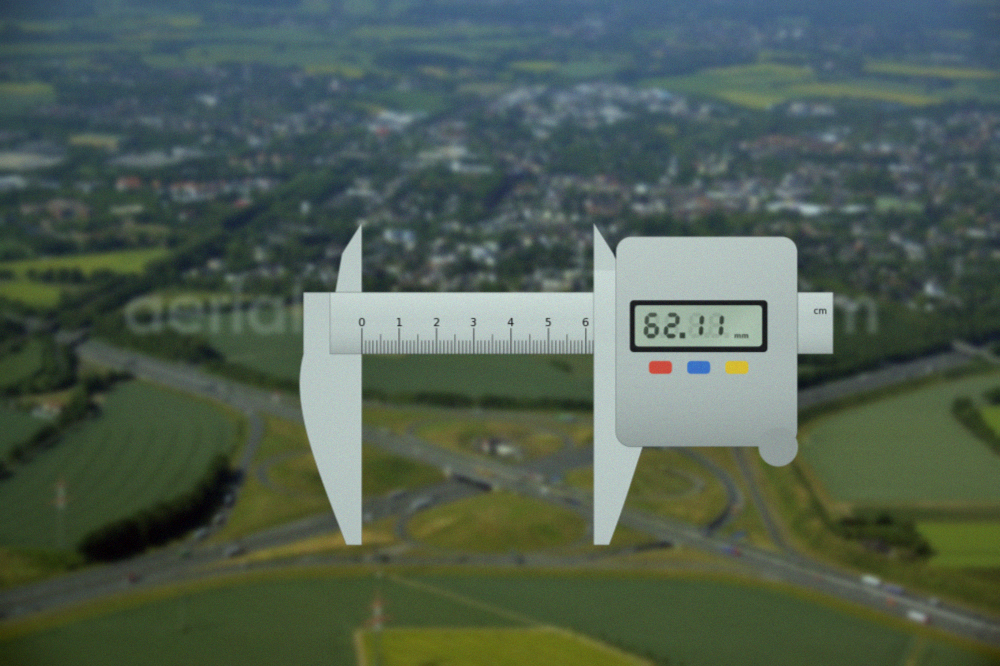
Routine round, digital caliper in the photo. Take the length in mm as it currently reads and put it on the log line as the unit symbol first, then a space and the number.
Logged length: mm 62.11
